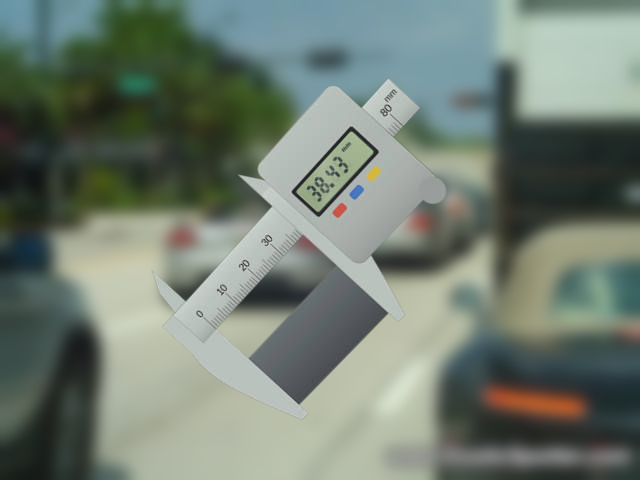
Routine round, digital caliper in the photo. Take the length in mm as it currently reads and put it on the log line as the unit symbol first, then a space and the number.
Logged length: mm 38.43
